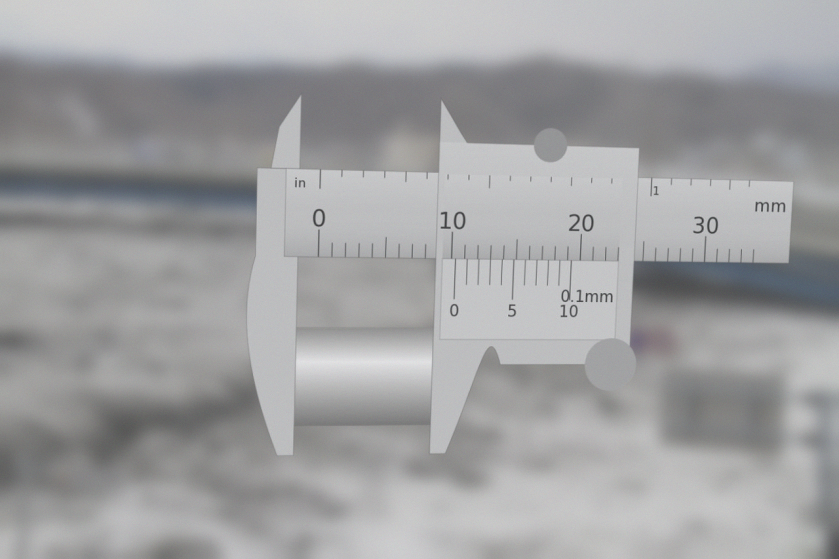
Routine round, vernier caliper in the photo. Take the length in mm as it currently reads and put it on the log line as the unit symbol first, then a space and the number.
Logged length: mm 10.3
